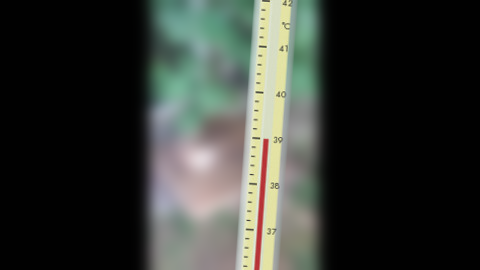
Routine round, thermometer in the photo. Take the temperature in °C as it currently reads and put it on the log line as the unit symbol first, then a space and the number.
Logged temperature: °C 39
